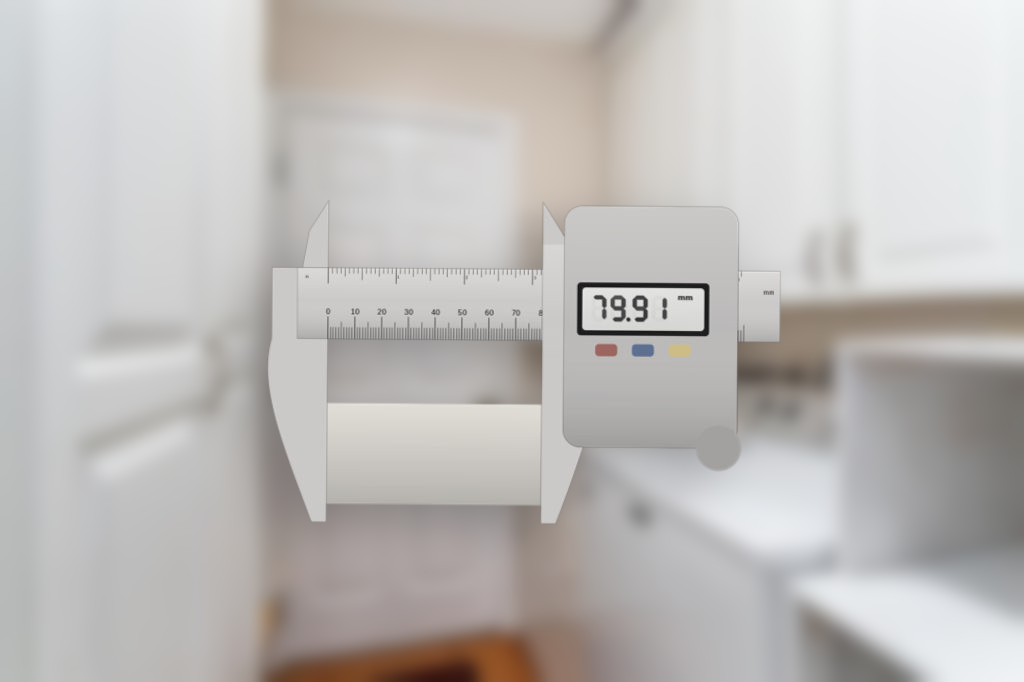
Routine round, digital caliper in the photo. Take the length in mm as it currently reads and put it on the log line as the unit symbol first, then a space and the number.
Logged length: mm 79.91
